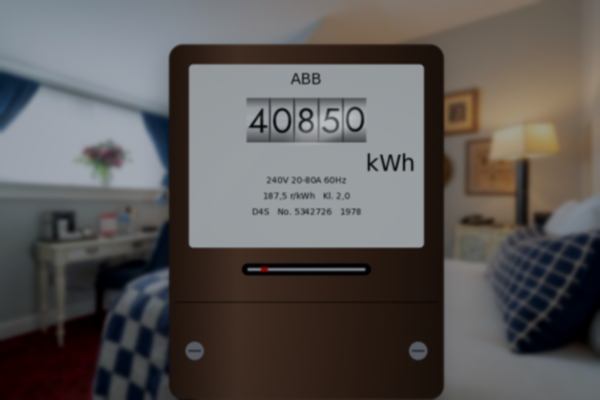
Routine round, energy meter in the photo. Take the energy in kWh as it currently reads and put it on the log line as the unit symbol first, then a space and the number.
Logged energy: kWh 40850
